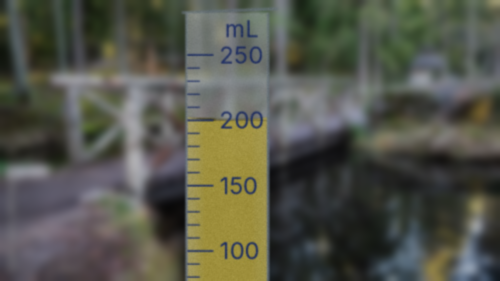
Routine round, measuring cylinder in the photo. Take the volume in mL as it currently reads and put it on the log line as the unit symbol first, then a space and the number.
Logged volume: mL 200
